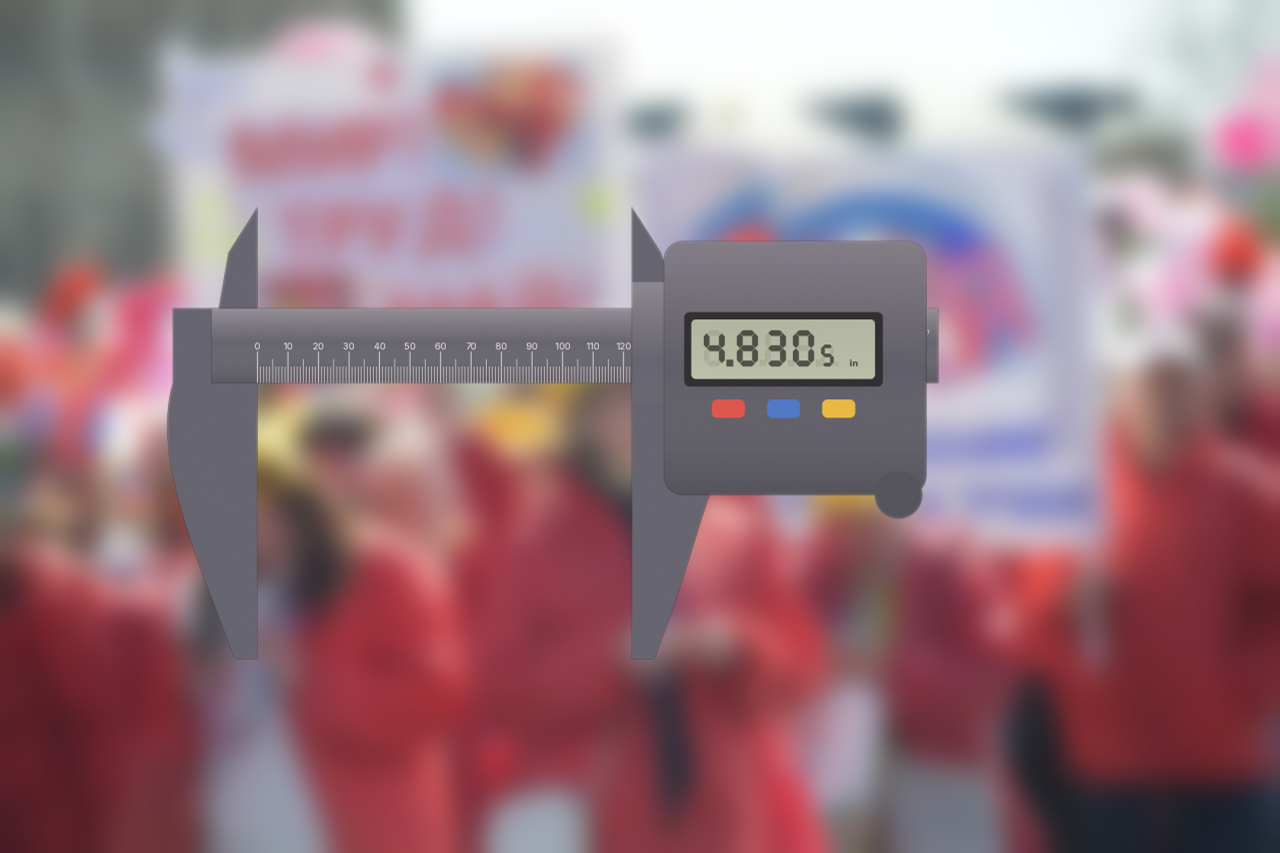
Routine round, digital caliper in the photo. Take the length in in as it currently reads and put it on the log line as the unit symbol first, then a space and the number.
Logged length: in 4.8305
